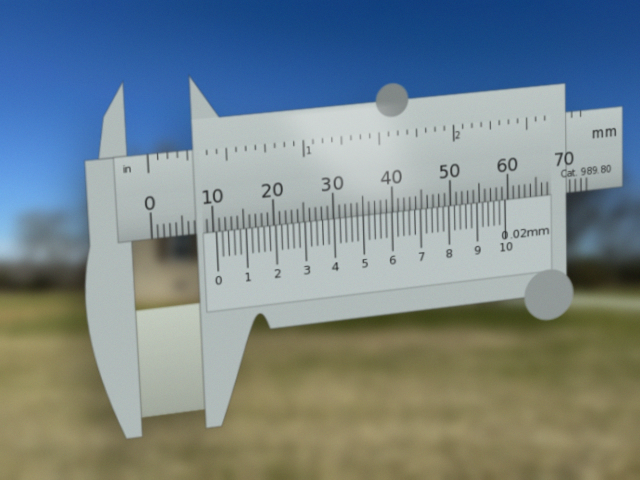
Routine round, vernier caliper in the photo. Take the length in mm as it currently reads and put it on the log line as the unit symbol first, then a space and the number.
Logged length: mm 10.5
